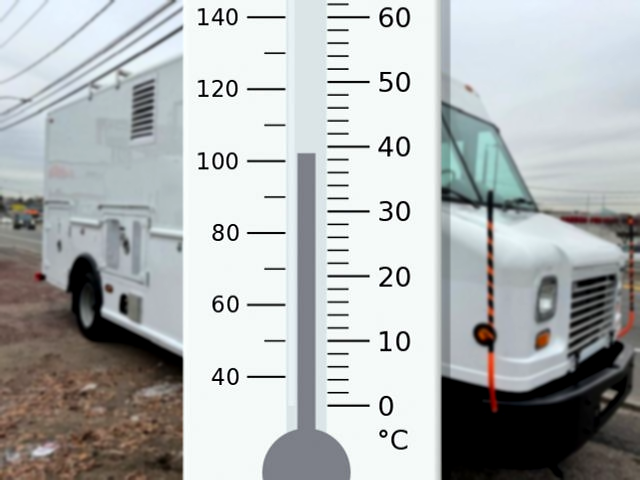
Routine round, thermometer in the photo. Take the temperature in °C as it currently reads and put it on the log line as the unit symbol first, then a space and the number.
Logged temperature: °C 39
